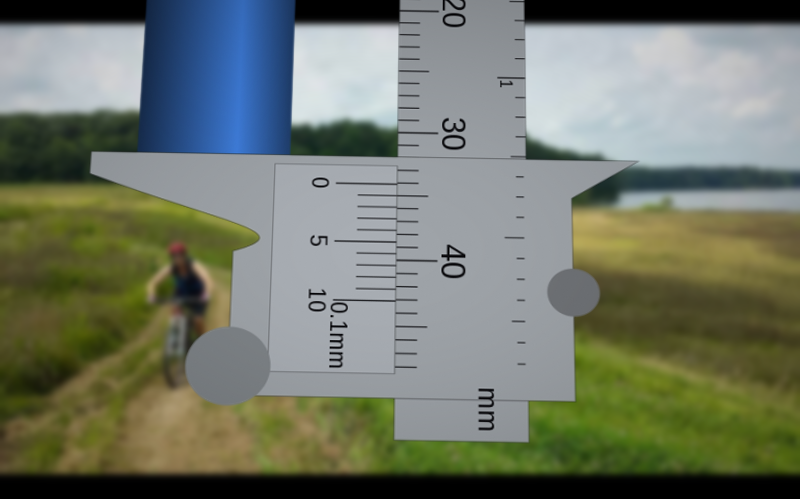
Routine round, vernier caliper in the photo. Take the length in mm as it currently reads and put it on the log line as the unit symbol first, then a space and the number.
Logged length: mm 34.1
